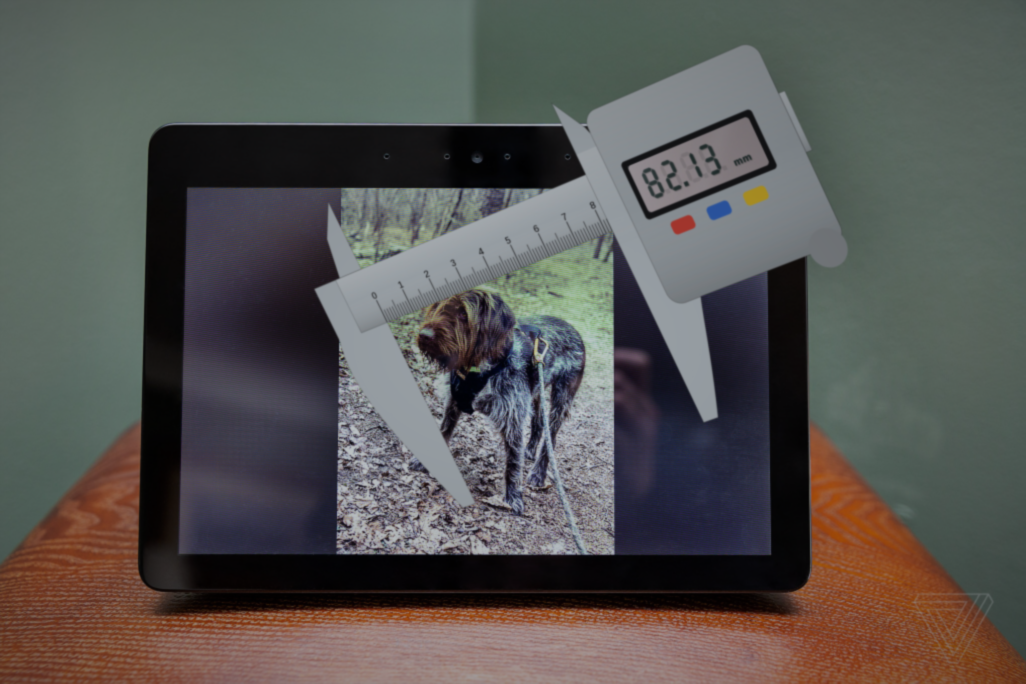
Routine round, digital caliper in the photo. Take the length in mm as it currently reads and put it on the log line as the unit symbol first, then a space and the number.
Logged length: mm 82.13
